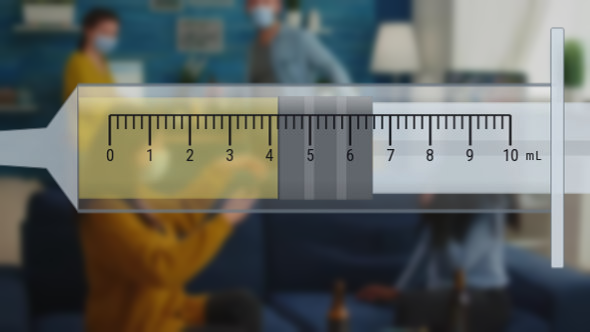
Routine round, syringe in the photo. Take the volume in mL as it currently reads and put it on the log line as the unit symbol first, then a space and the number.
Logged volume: mL 4.2
